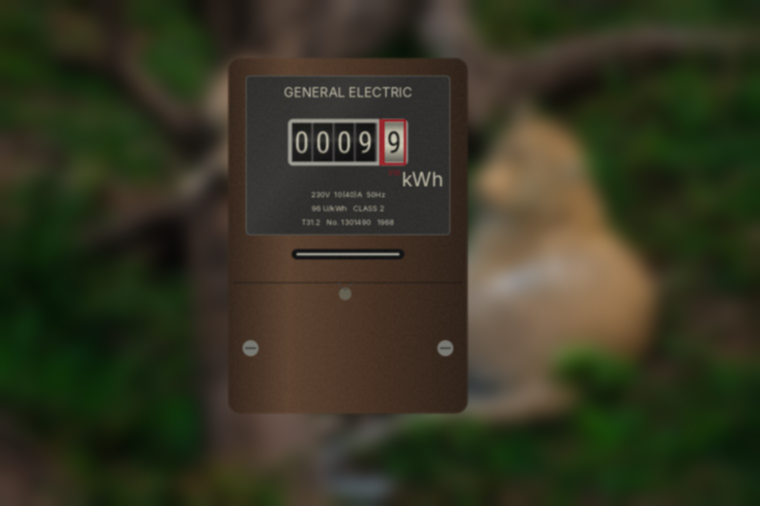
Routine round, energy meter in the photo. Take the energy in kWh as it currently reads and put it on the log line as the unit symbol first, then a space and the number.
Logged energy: kWh 9.9
